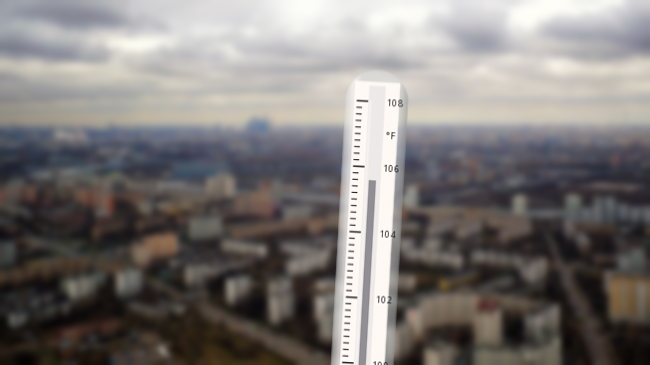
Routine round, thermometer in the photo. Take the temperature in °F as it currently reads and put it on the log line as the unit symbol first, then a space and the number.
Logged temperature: °F 105.6
